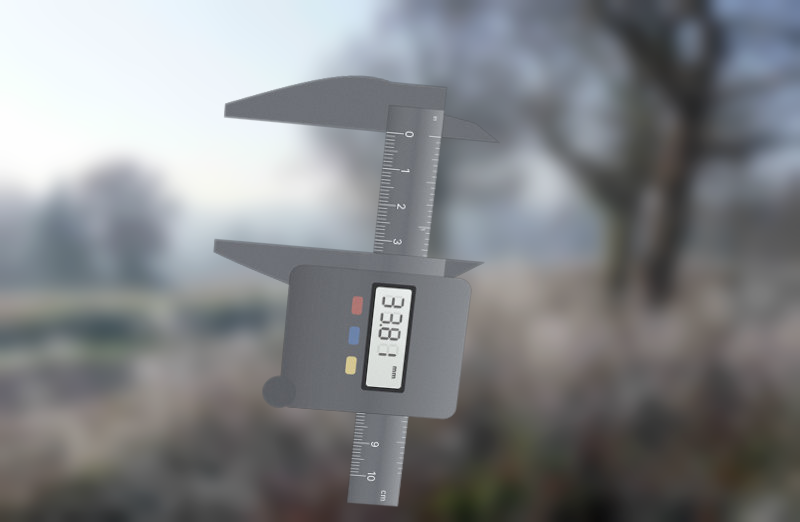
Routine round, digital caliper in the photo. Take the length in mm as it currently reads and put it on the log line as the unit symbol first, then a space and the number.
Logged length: mm 33.81
